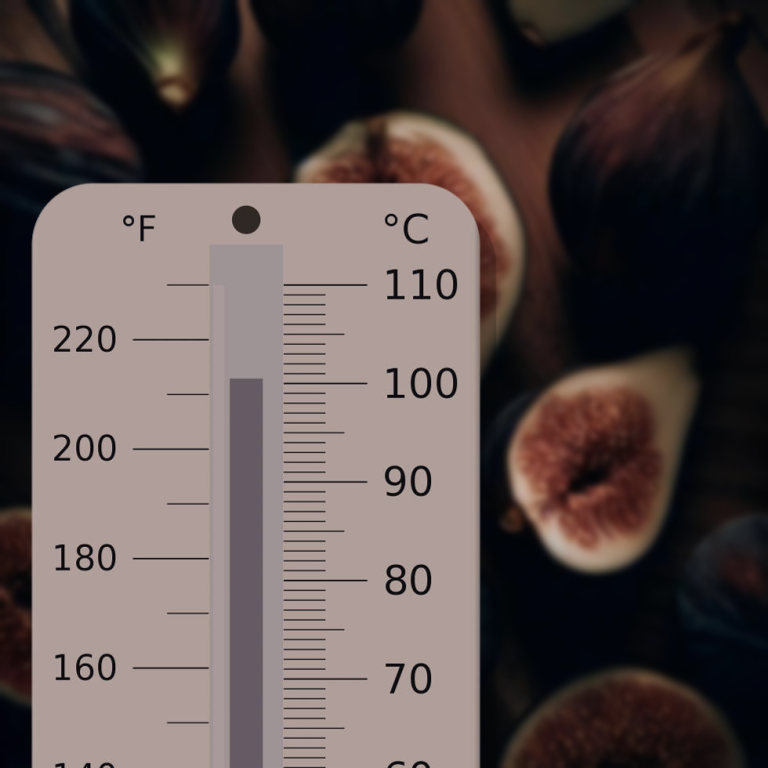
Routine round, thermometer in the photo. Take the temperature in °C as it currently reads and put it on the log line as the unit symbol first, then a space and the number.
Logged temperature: °C 100.5
